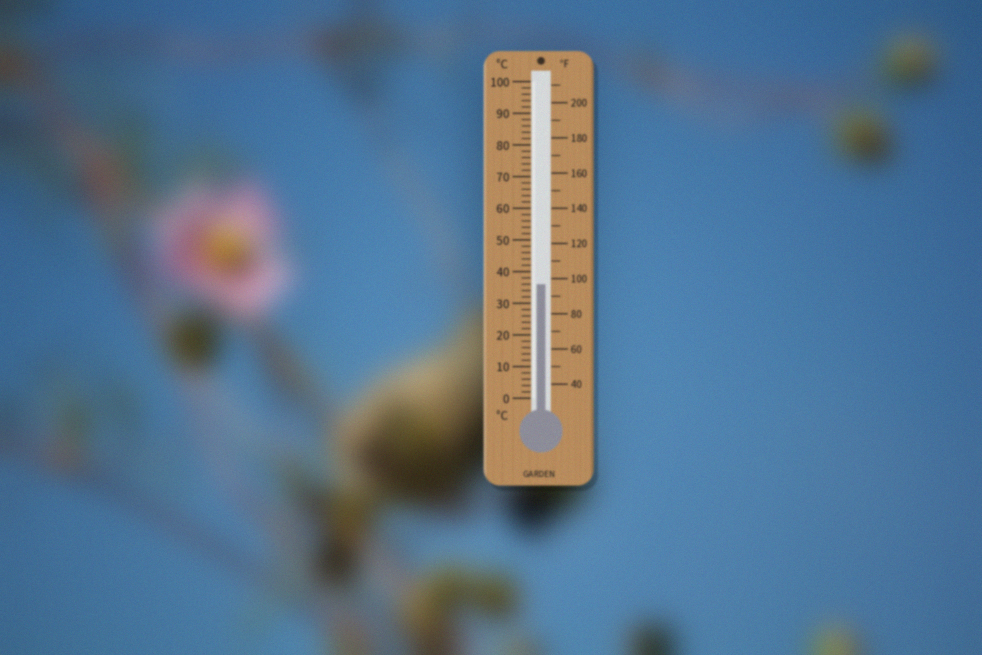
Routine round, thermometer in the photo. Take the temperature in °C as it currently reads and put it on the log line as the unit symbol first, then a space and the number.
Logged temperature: °C 36
